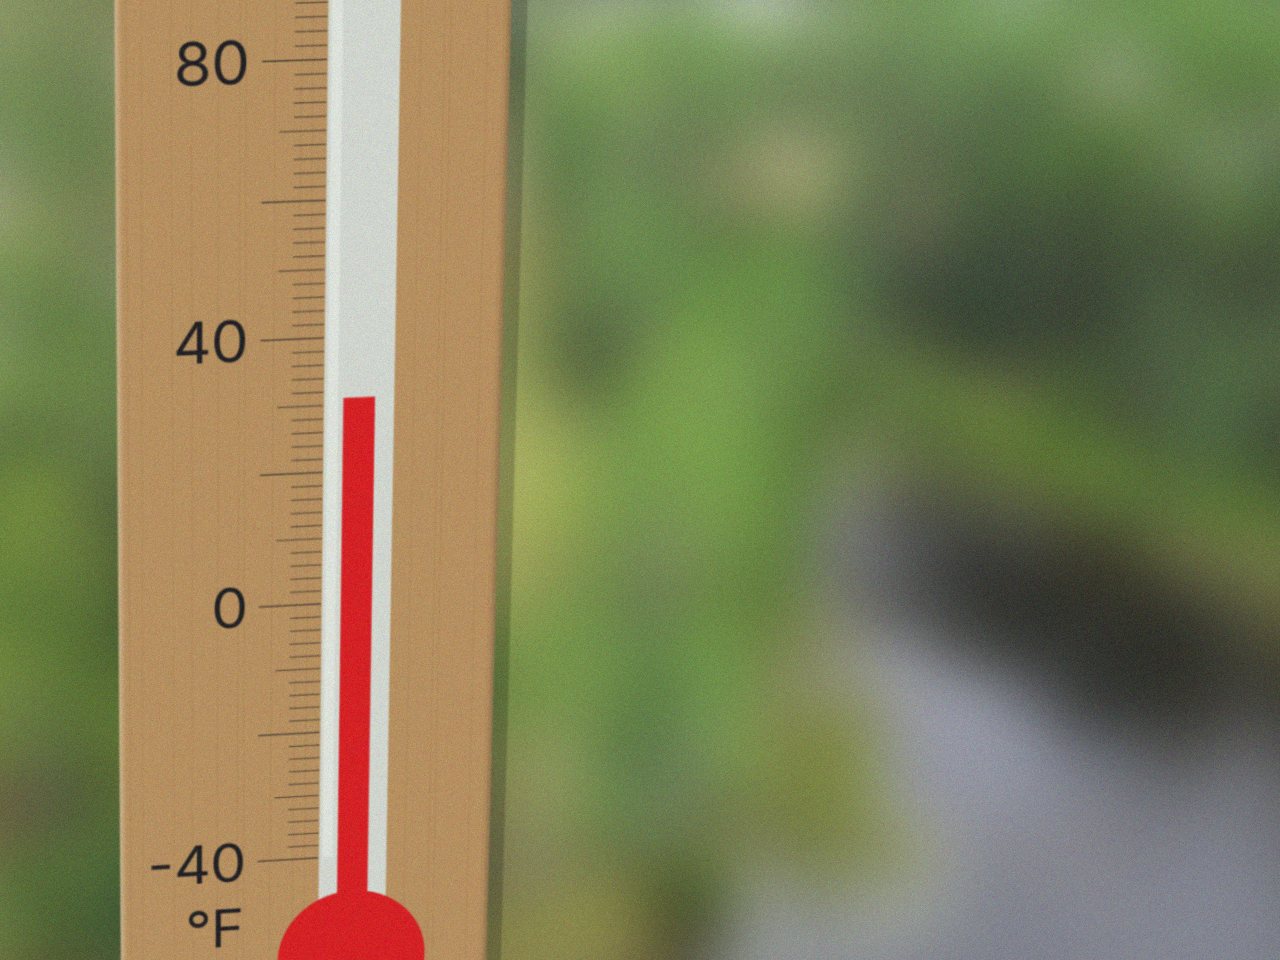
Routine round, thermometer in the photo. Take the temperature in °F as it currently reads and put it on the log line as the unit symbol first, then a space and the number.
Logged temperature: °F 31
